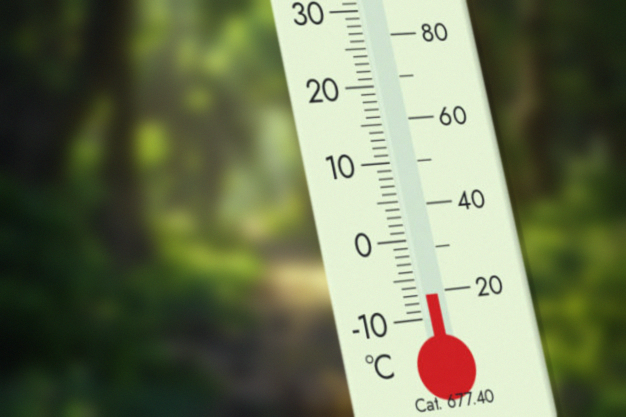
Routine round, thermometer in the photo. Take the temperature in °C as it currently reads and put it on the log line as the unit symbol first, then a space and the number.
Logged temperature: °C -7
